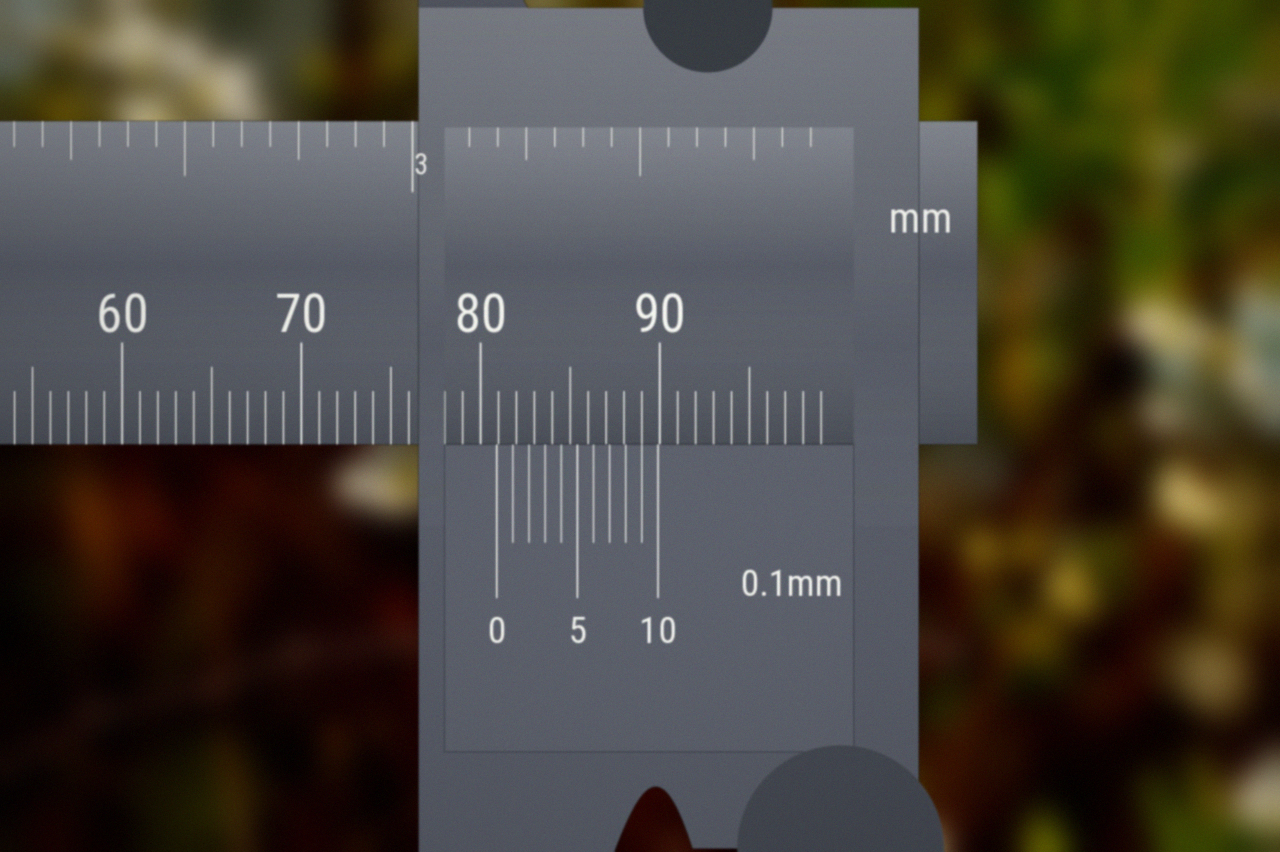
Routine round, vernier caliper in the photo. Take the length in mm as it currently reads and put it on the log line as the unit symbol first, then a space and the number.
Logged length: mm 80.9
